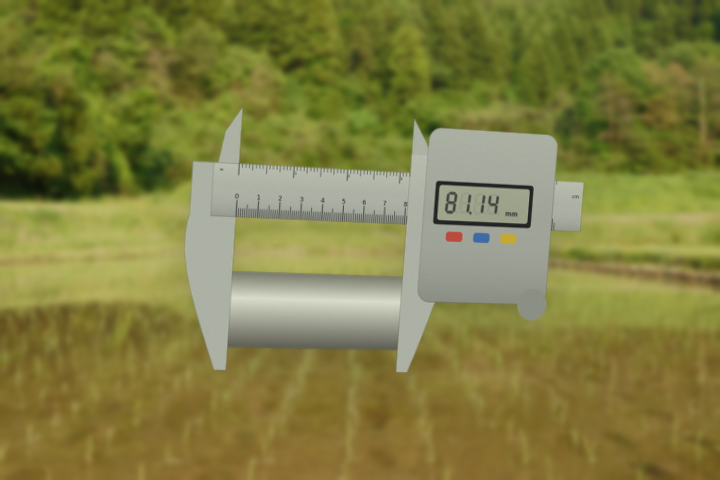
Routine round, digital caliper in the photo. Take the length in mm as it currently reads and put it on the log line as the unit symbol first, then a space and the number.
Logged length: mm 81.14
